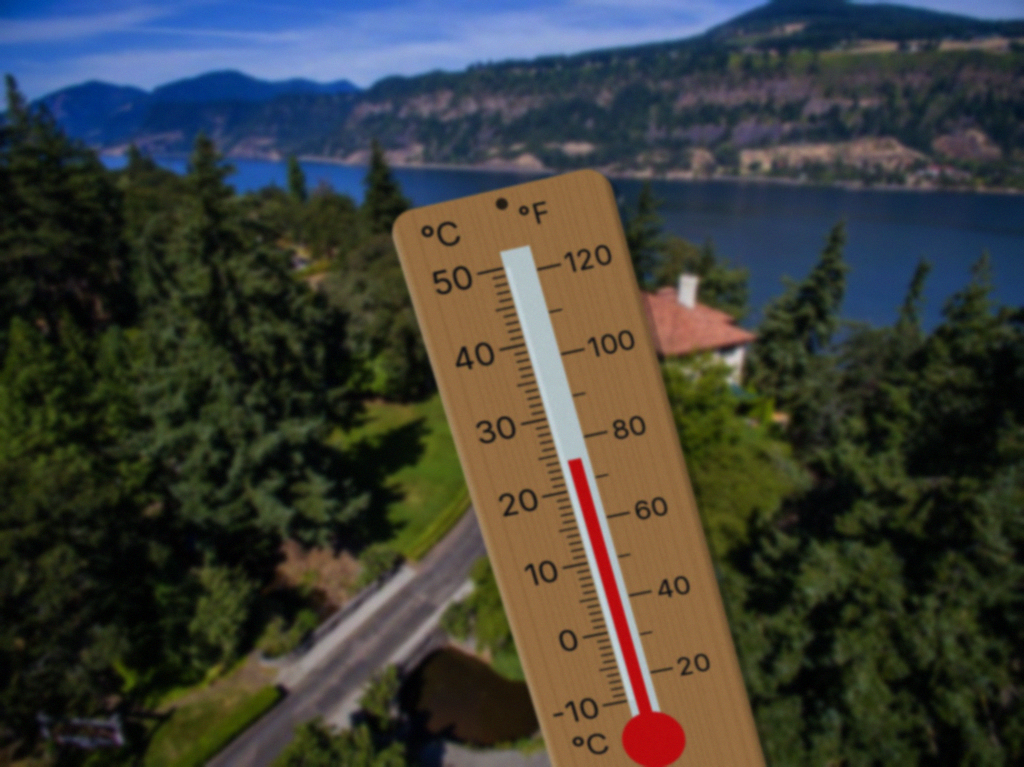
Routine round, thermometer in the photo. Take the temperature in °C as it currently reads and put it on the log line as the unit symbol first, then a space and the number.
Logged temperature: °C 24
